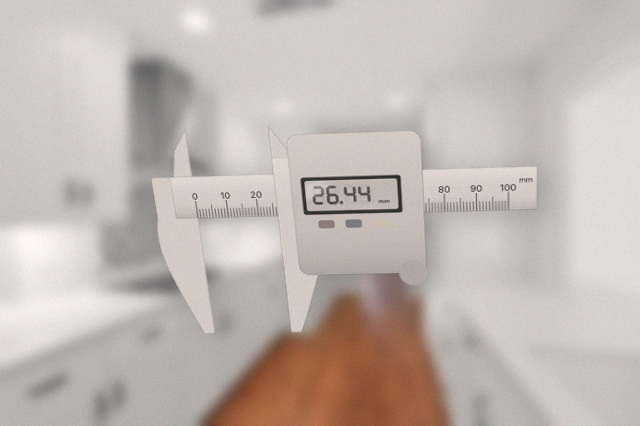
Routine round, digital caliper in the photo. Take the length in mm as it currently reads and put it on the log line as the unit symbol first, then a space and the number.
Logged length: mm 26.44
